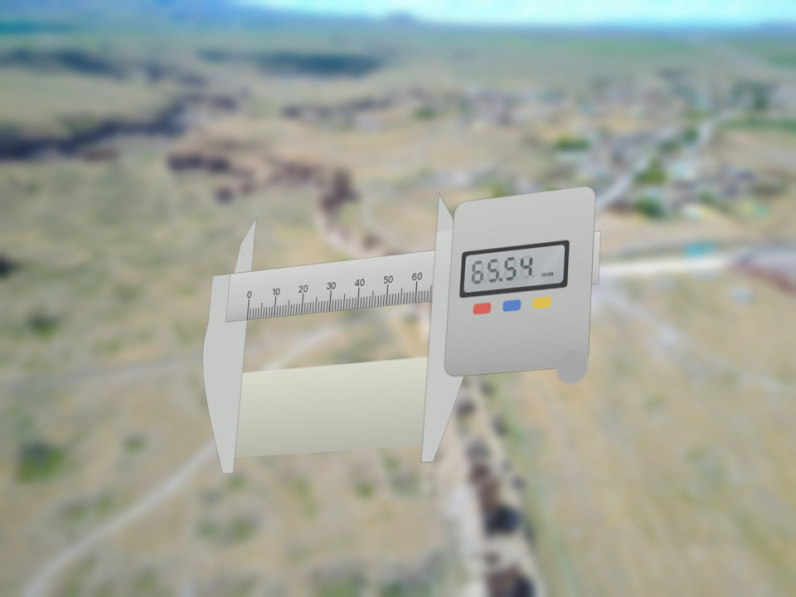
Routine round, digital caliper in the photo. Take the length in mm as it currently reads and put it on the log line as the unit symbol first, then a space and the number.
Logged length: mm 65.54
